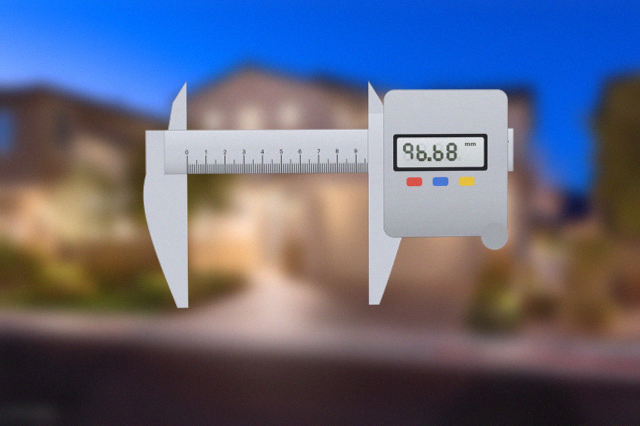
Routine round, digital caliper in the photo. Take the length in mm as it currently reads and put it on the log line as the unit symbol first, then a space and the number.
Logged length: mm 96.68
